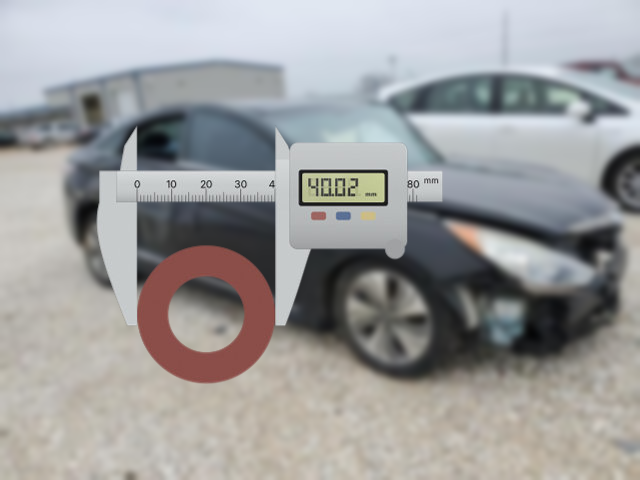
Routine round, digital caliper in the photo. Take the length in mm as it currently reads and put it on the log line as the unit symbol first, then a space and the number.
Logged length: mm 40.02
